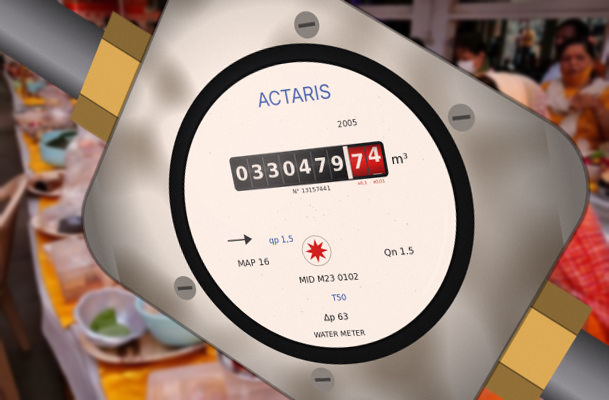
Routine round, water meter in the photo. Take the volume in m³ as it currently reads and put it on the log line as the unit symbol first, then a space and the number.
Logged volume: m³ 330479.74
